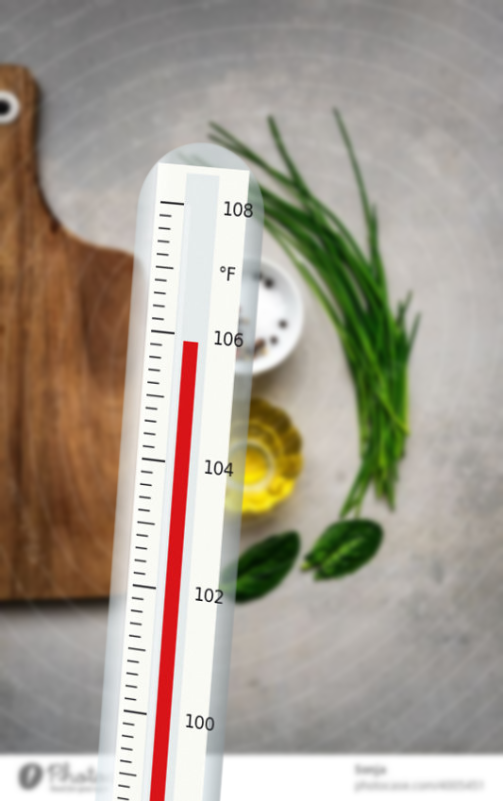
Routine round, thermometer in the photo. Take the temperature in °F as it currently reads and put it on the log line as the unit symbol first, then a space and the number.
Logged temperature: °F 105.9
